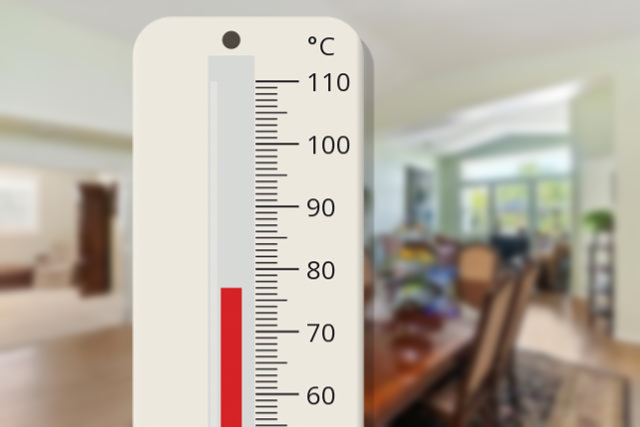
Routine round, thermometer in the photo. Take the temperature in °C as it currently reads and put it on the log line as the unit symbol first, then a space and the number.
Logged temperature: °C 77
